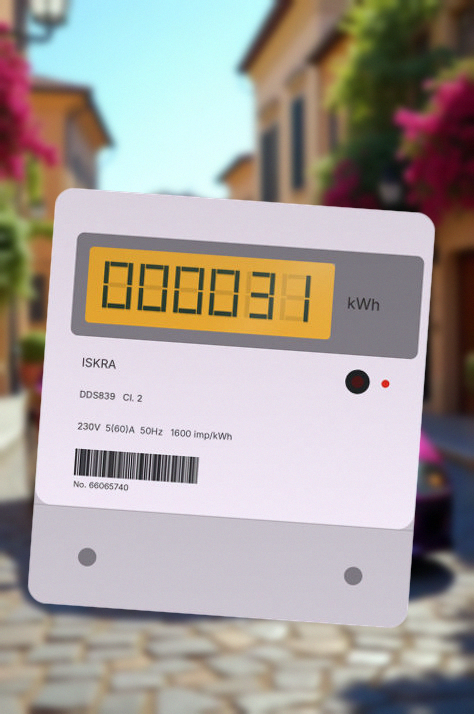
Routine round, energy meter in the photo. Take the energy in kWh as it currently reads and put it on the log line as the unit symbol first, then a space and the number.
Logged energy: kWh 31
